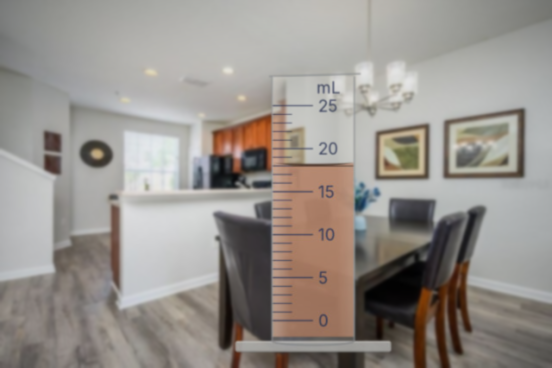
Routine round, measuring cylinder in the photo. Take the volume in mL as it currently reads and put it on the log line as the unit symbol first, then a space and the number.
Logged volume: mL 18
